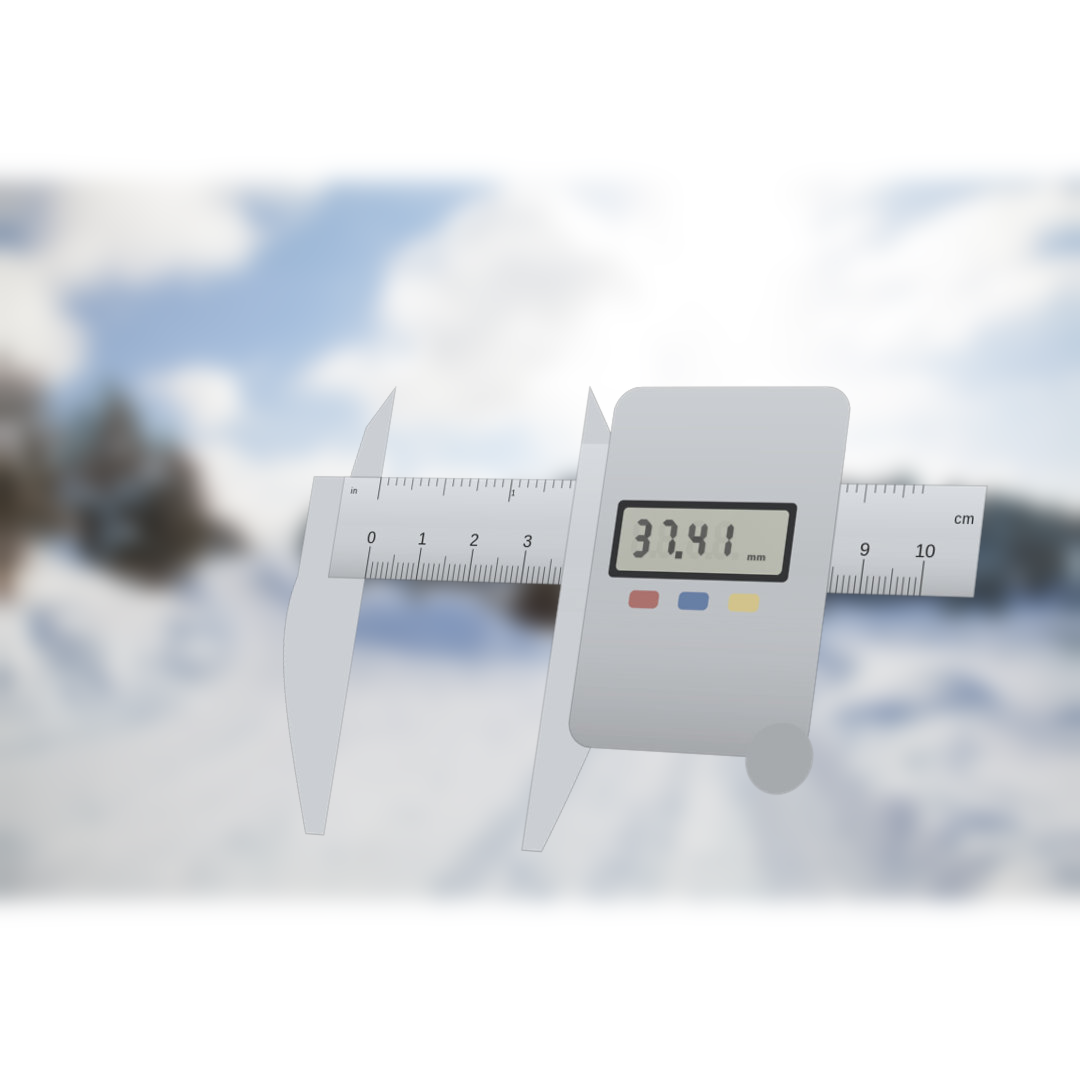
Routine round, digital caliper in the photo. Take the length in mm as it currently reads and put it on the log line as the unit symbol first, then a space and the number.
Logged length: mm 37.41
